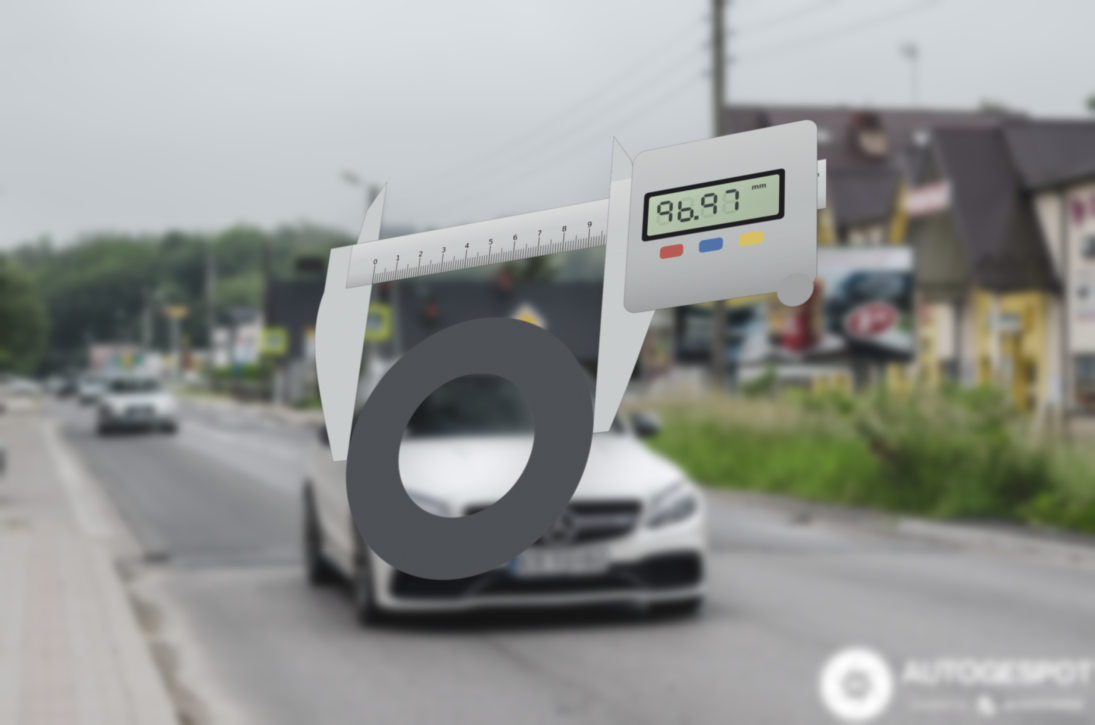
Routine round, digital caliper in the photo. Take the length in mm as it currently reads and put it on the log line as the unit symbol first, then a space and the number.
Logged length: mm 96.97
